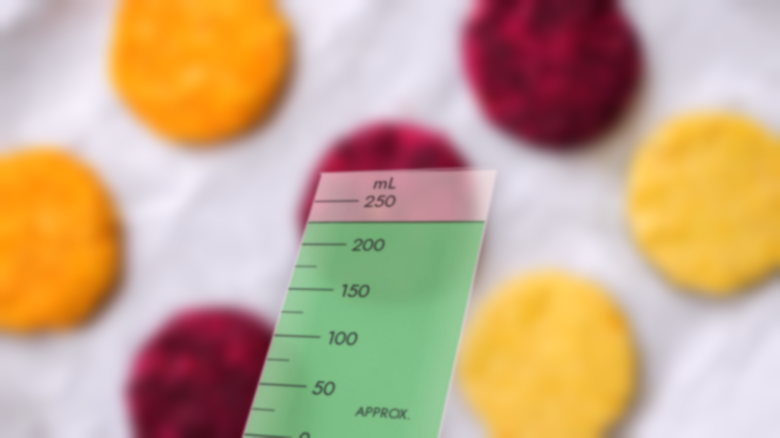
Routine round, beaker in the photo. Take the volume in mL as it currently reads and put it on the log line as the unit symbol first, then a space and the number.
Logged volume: mL 225
